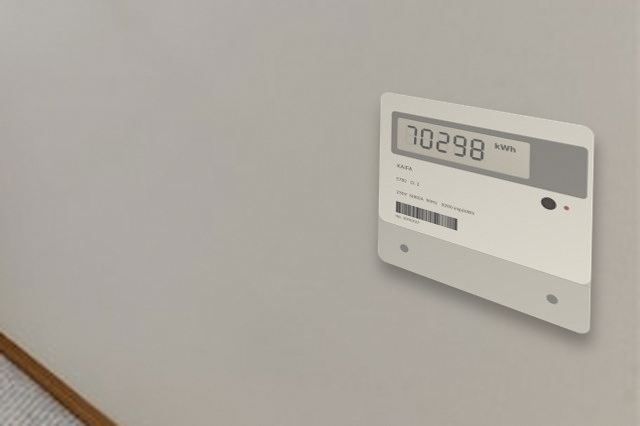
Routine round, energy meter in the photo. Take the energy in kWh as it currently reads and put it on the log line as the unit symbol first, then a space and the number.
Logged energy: kWh 70298
